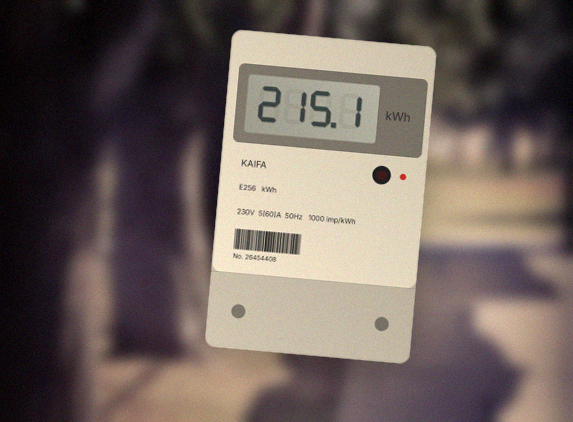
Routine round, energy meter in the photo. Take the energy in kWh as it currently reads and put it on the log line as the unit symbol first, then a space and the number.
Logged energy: kWh 215.1
